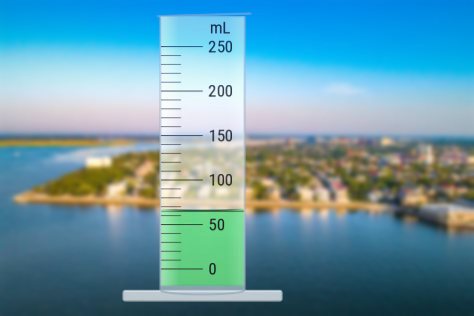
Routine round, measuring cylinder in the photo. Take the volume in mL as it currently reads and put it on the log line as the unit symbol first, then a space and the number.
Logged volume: mL 65
